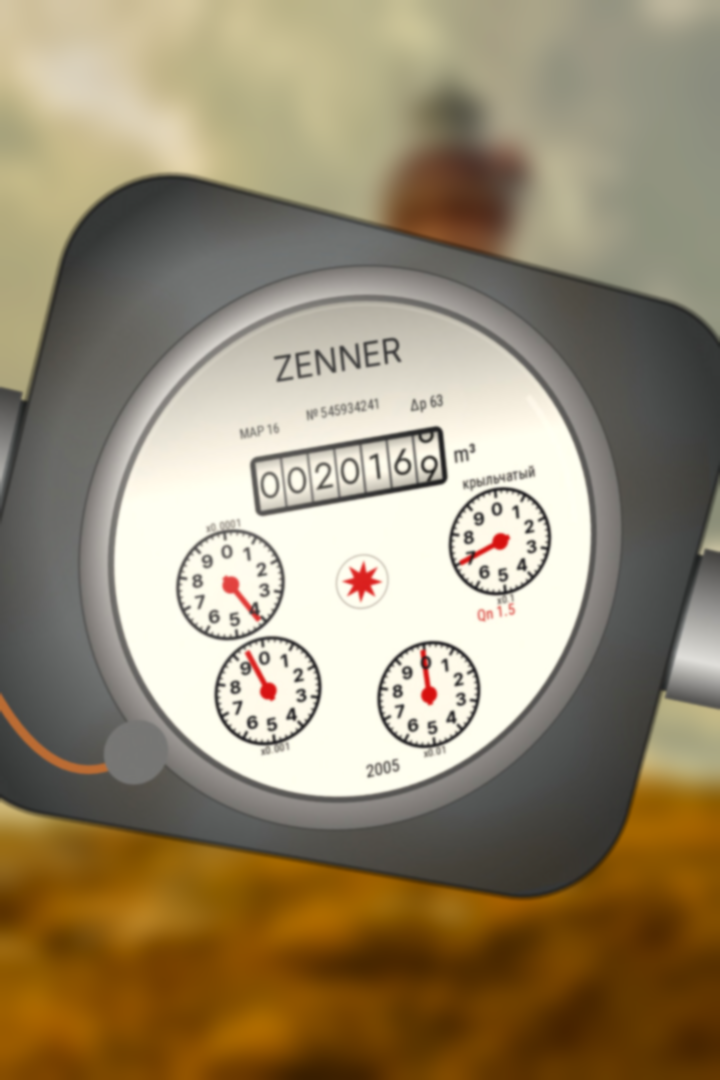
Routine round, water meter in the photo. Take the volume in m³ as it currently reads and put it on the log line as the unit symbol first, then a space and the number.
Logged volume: m³ 20168.6994
